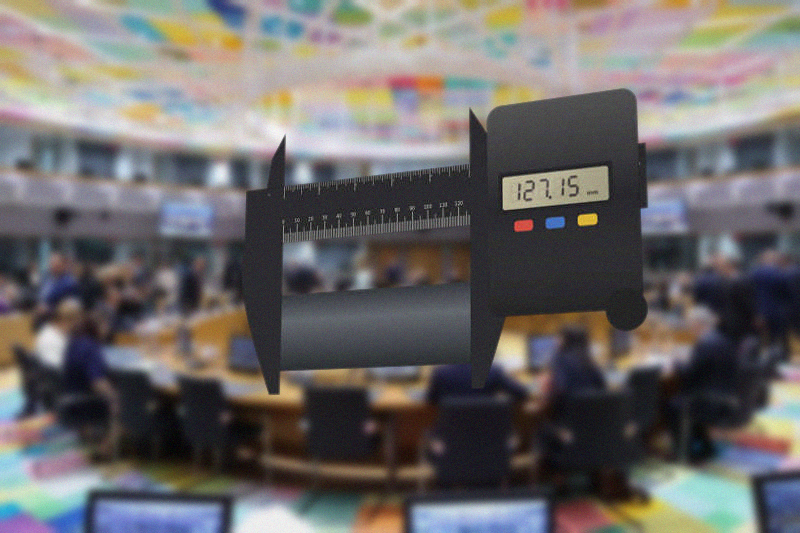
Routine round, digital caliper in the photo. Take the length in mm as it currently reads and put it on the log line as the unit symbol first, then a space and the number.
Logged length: mm 127.15
